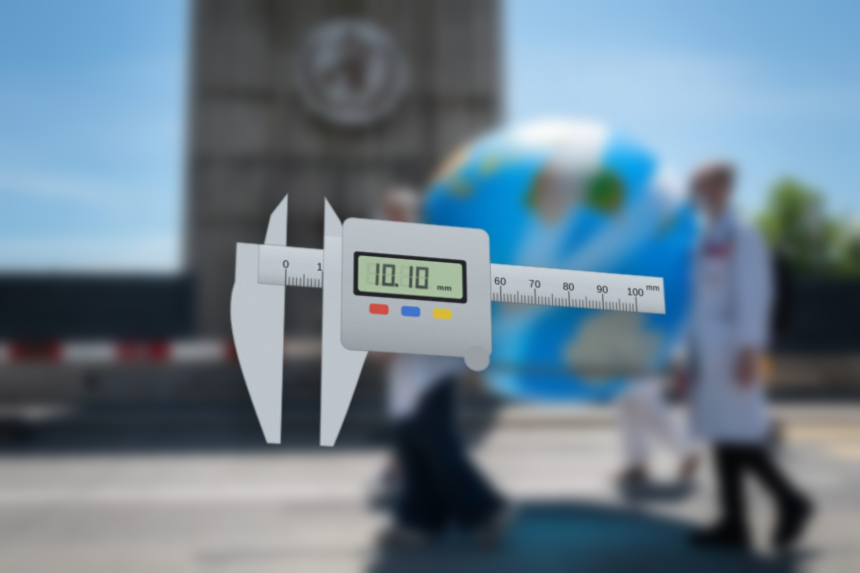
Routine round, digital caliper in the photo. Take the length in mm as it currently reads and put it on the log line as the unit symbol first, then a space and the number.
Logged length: mm 10.10
